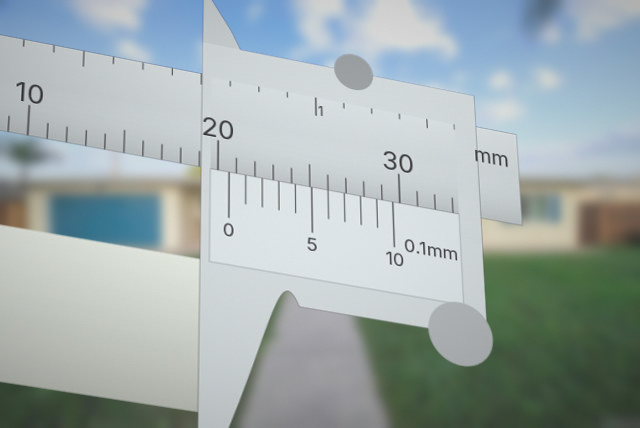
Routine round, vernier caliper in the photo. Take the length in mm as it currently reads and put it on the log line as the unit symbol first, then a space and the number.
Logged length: mm 20.6
